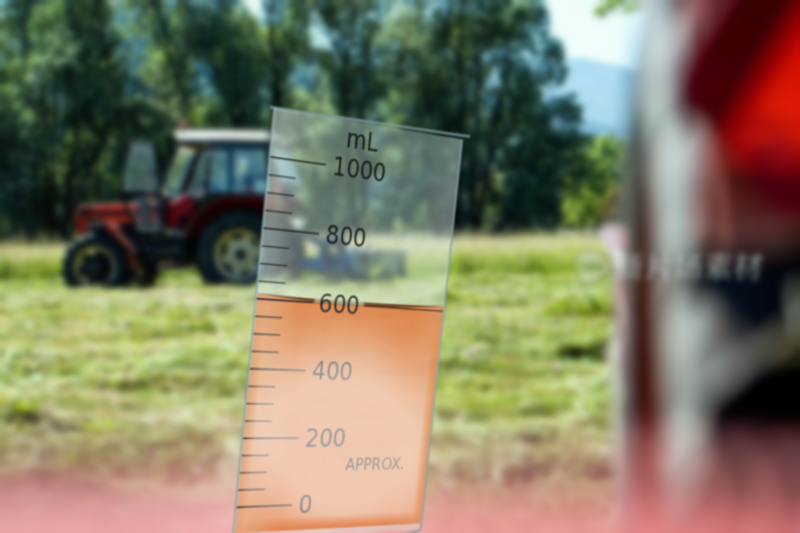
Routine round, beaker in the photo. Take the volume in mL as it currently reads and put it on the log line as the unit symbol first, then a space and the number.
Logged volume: mL 600
